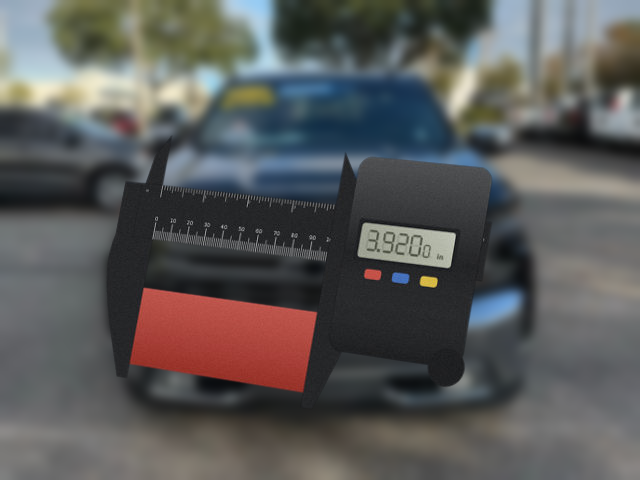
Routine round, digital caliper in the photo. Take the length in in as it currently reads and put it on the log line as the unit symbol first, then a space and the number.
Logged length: in 3.9200
